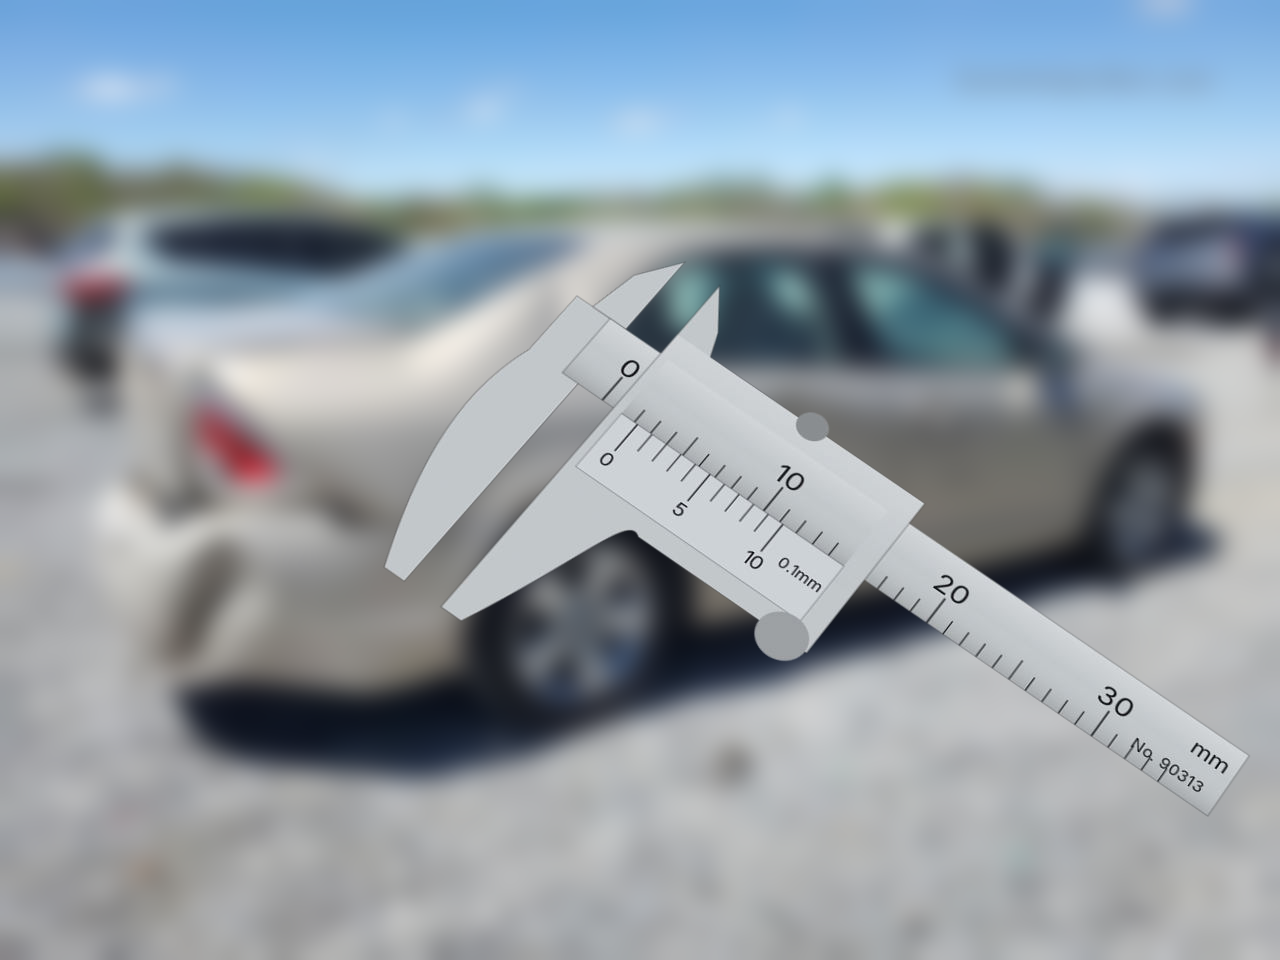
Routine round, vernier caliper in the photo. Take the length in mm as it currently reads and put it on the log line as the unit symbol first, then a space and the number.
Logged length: mm 2.2
